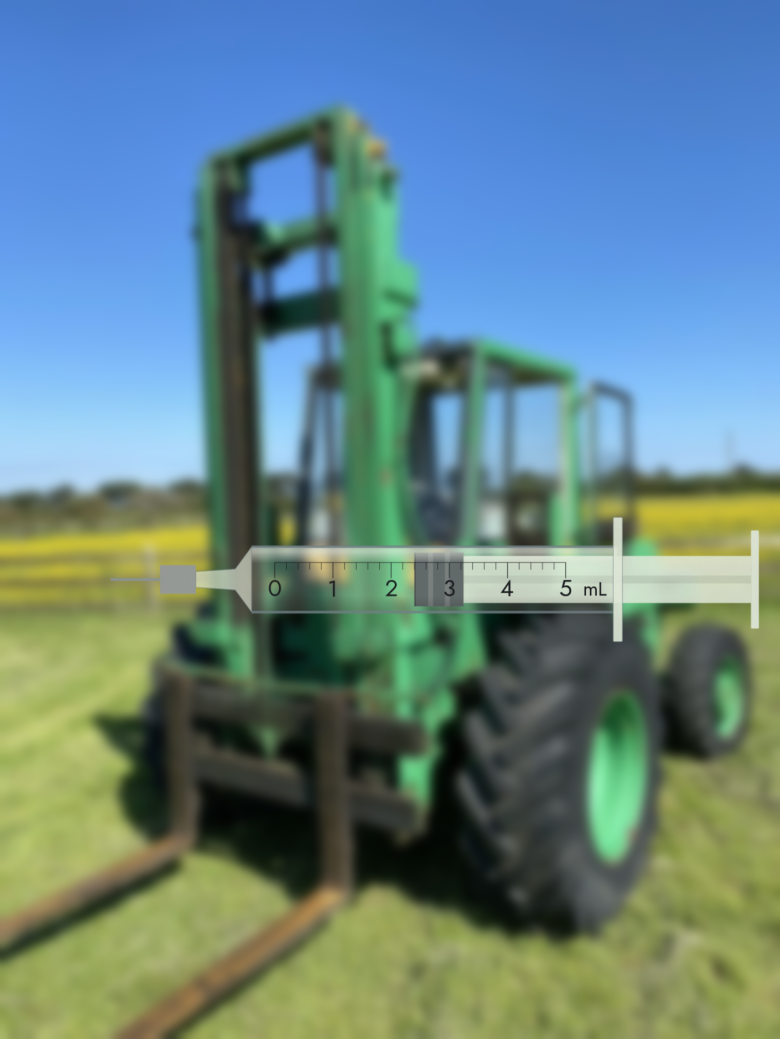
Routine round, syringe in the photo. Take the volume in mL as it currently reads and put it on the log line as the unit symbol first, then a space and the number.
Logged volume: mL 2.4
